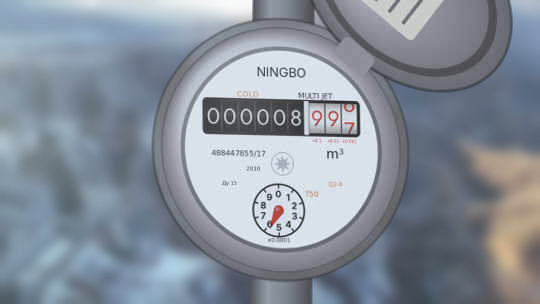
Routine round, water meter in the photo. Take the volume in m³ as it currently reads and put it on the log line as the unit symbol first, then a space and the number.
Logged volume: m³ 8.9965
